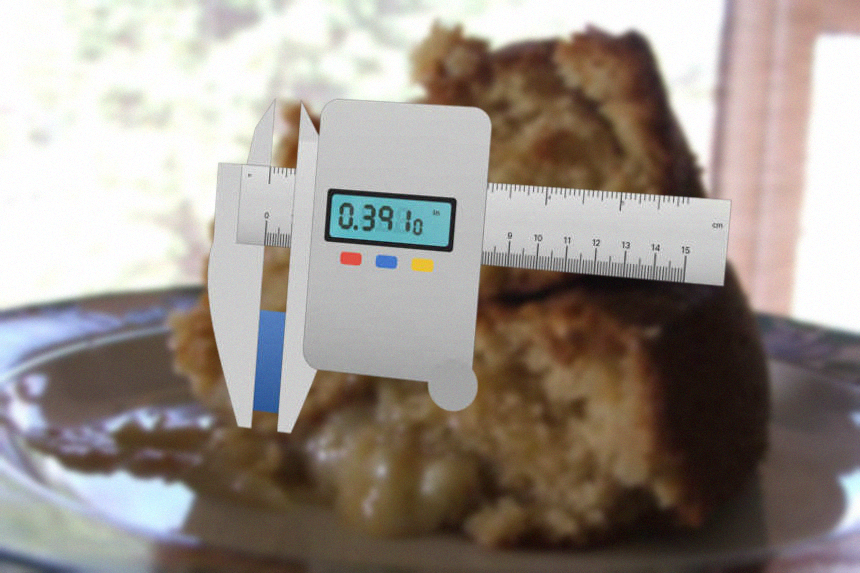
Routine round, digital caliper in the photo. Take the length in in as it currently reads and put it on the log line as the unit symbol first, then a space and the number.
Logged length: in 0.3910
